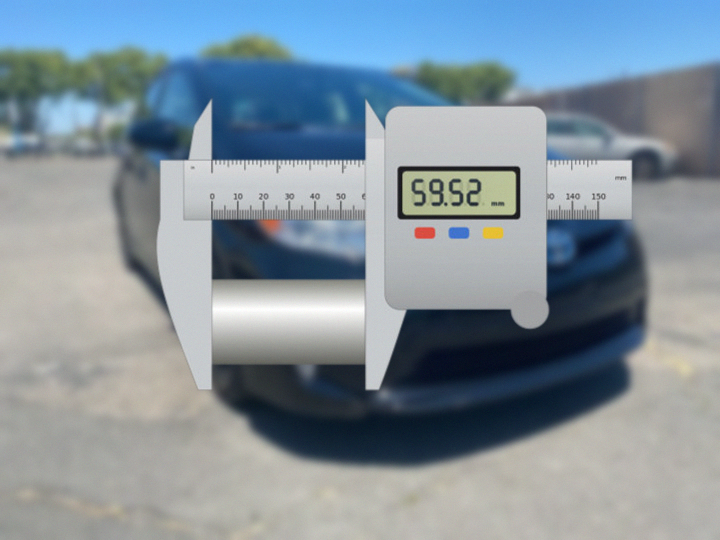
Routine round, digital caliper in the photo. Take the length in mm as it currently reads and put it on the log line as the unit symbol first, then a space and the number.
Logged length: mm 59.52
